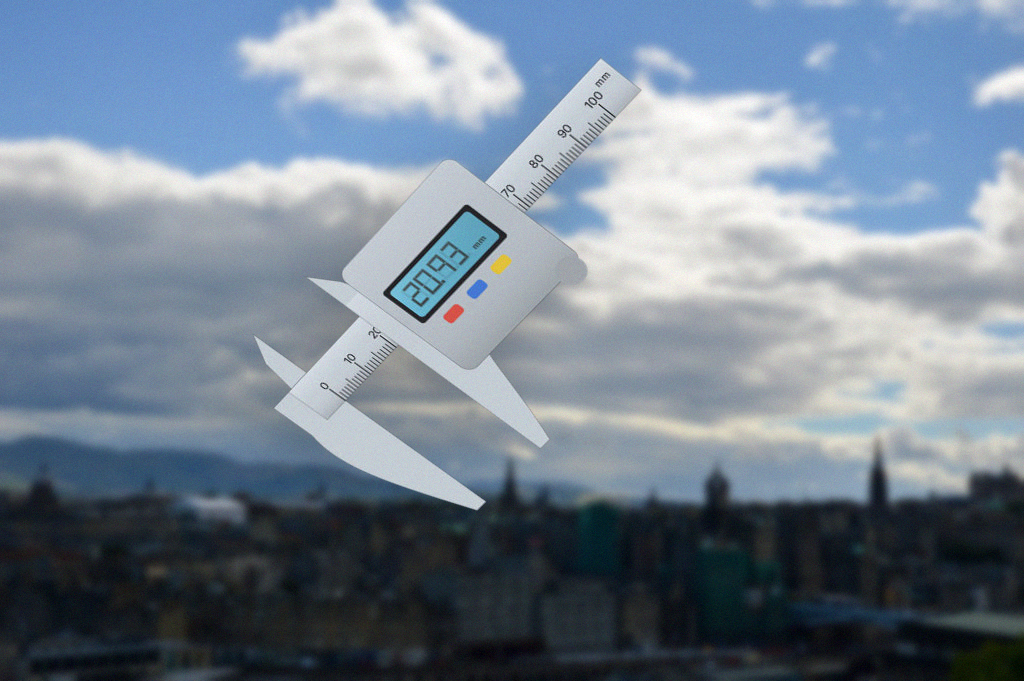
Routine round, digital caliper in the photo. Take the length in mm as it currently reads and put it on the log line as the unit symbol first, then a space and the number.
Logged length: mm 20.93
